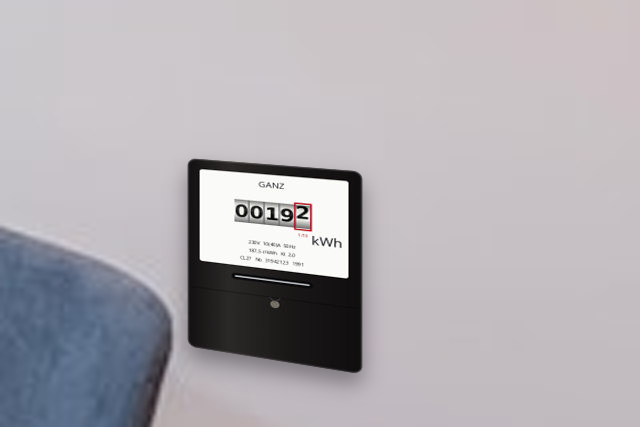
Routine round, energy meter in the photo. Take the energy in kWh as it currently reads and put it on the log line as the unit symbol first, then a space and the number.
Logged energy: kWh 19.2
